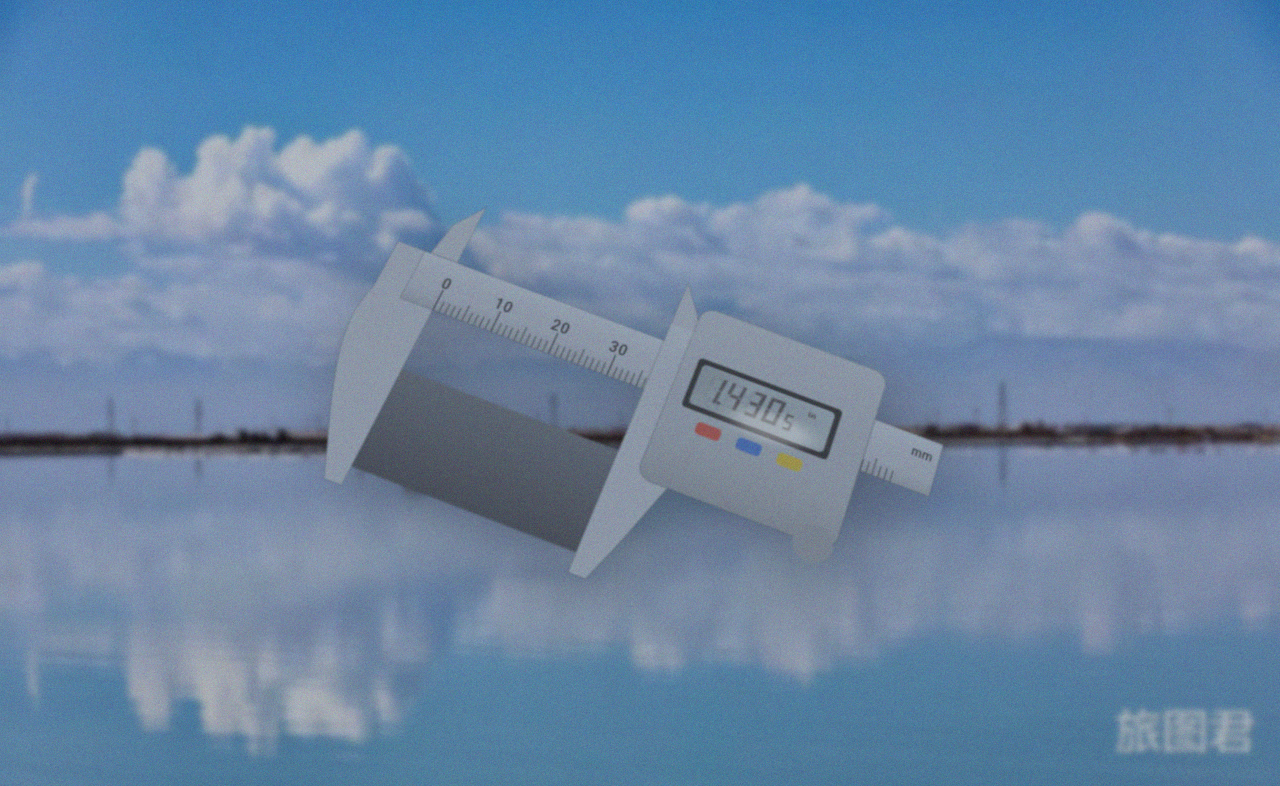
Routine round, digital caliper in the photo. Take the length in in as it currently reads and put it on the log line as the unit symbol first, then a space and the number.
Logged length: in 1.4305
